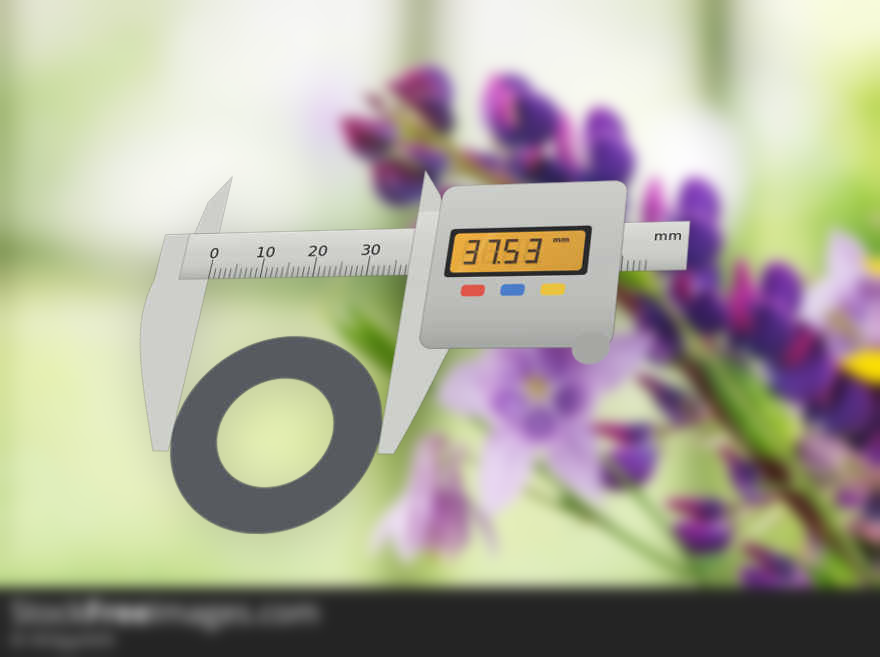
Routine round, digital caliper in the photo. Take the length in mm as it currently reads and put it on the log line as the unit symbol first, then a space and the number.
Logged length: mm 37.53
